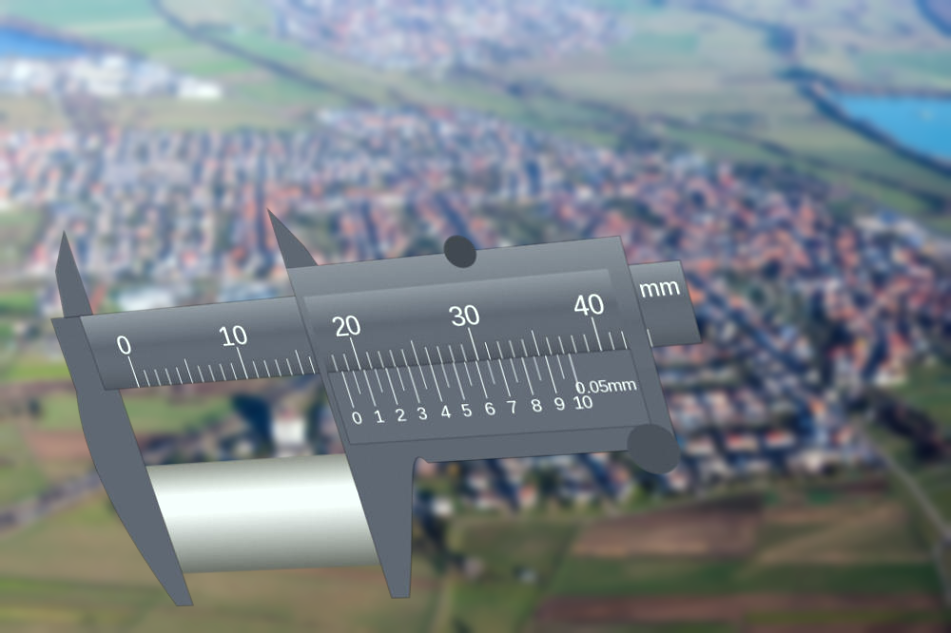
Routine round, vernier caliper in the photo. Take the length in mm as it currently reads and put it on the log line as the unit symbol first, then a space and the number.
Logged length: mm 18.4
